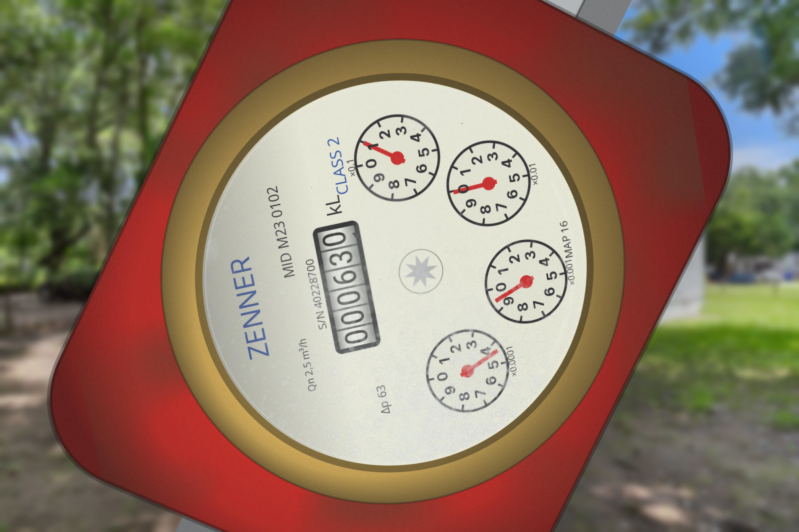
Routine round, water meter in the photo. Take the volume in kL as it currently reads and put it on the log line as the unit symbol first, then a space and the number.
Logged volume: kL 630.0994
